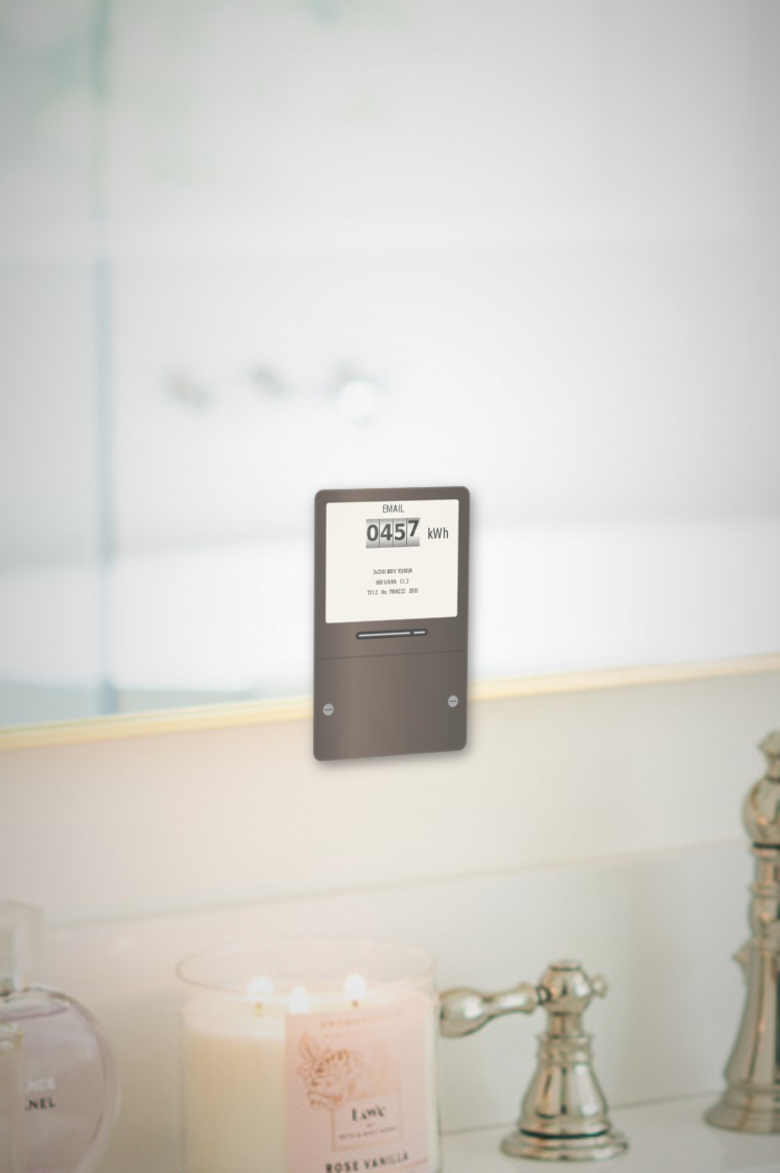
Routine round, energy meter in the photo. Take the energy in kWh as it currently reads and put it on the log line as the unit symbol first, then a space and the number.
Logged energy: kWh 457
